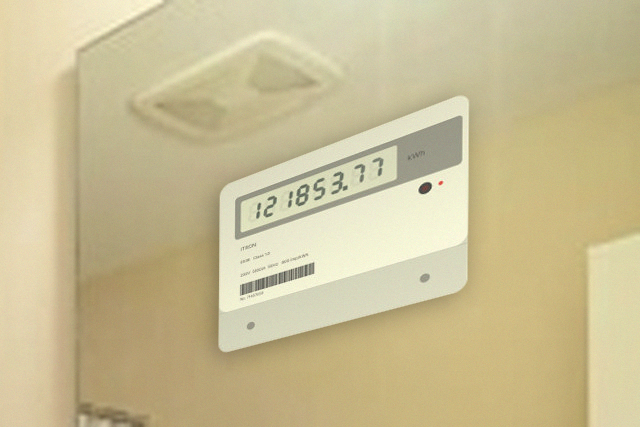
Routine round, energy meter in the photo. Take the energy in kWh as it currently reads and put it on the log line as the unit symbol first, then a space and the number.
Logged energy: kWh 121853.77
